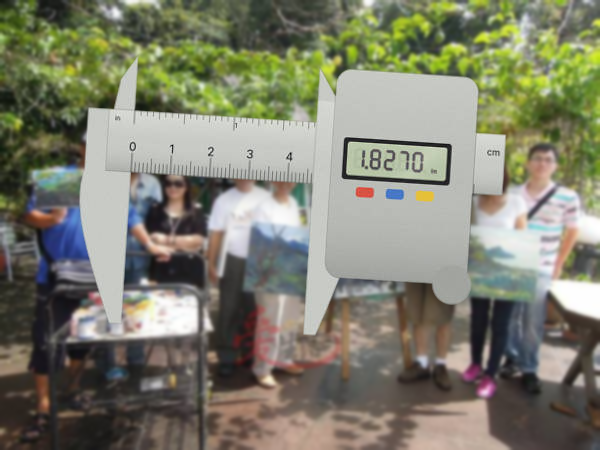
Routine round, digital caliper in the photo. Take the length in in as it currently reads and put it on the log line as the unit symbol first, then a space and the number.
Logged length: in 1.8270
